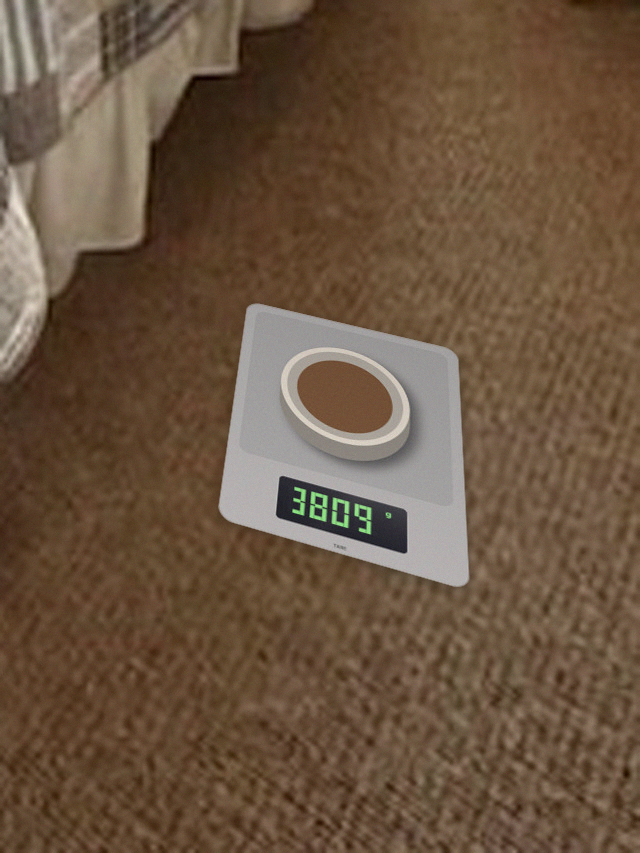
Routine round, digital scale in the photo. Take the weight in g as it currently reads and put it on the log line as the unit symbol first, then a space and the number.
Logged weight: g 3809
